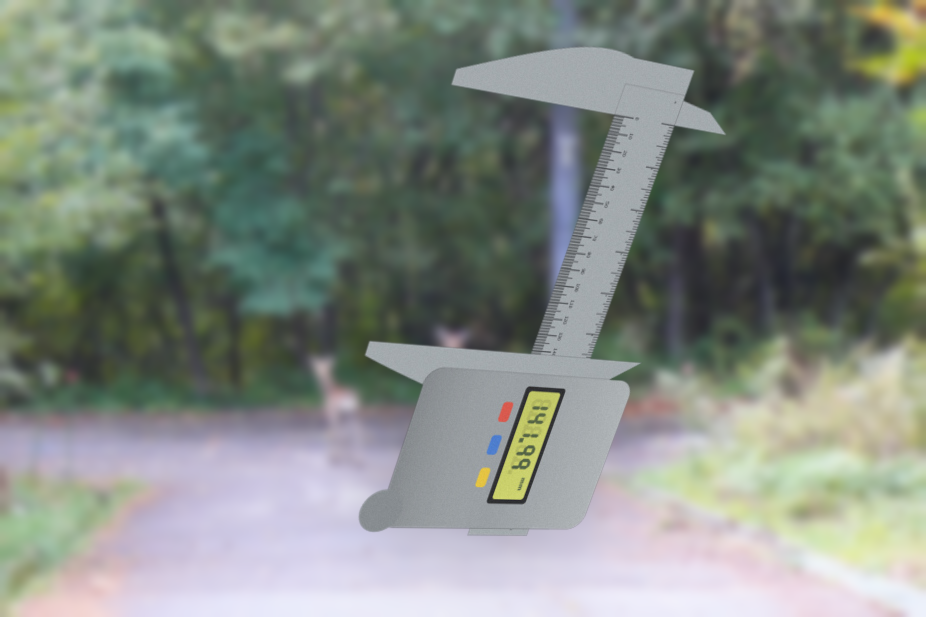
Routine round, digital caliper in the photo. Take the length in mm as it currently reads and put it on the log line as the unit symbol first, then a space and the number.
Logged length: mm 141.99
